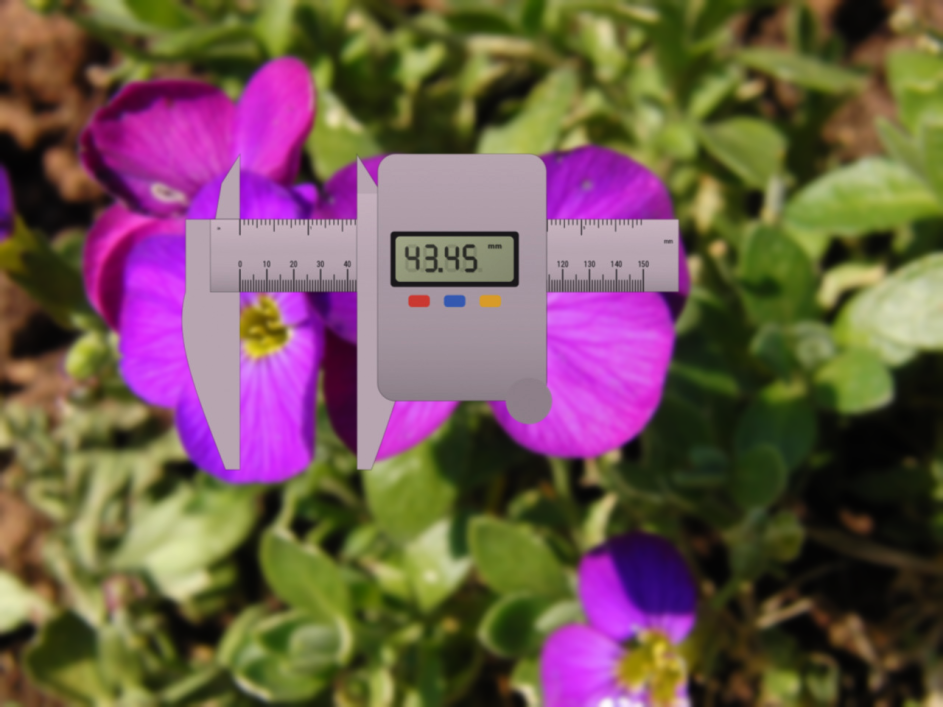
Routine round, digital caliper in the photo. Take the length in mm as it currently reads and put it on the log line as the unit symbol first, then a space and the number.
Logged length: mm 43.45
